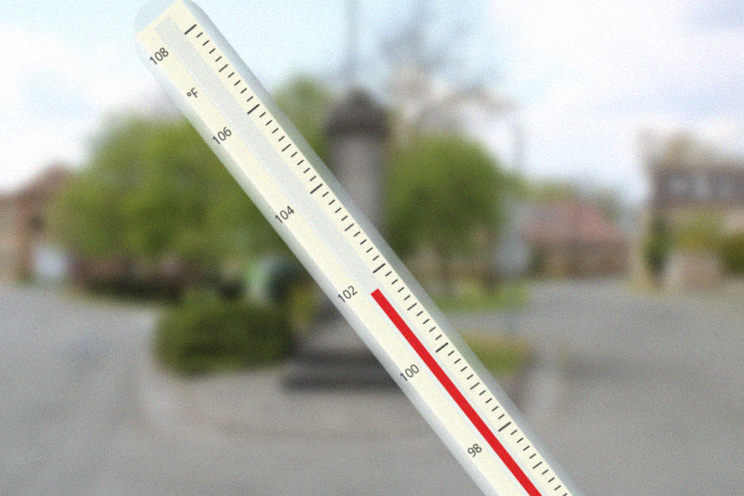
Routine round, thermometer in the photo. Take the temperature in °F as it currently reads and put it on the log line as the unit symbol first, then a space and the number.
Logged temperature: °F 101.7
